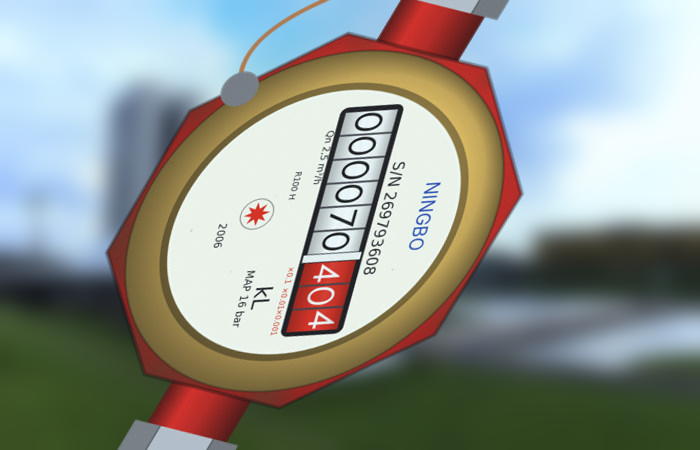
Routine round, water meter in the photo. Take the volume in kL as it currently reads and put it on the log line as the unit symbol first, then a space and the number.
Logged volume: kL 70.404
